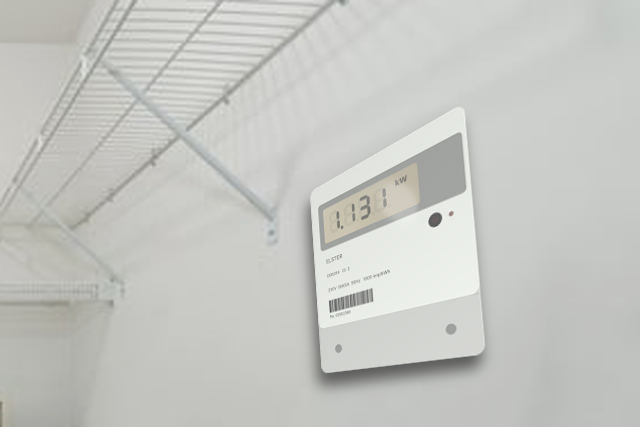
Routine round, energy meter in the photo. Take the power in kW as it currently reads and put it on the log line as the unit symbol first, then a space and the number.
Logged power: kW 1.131
